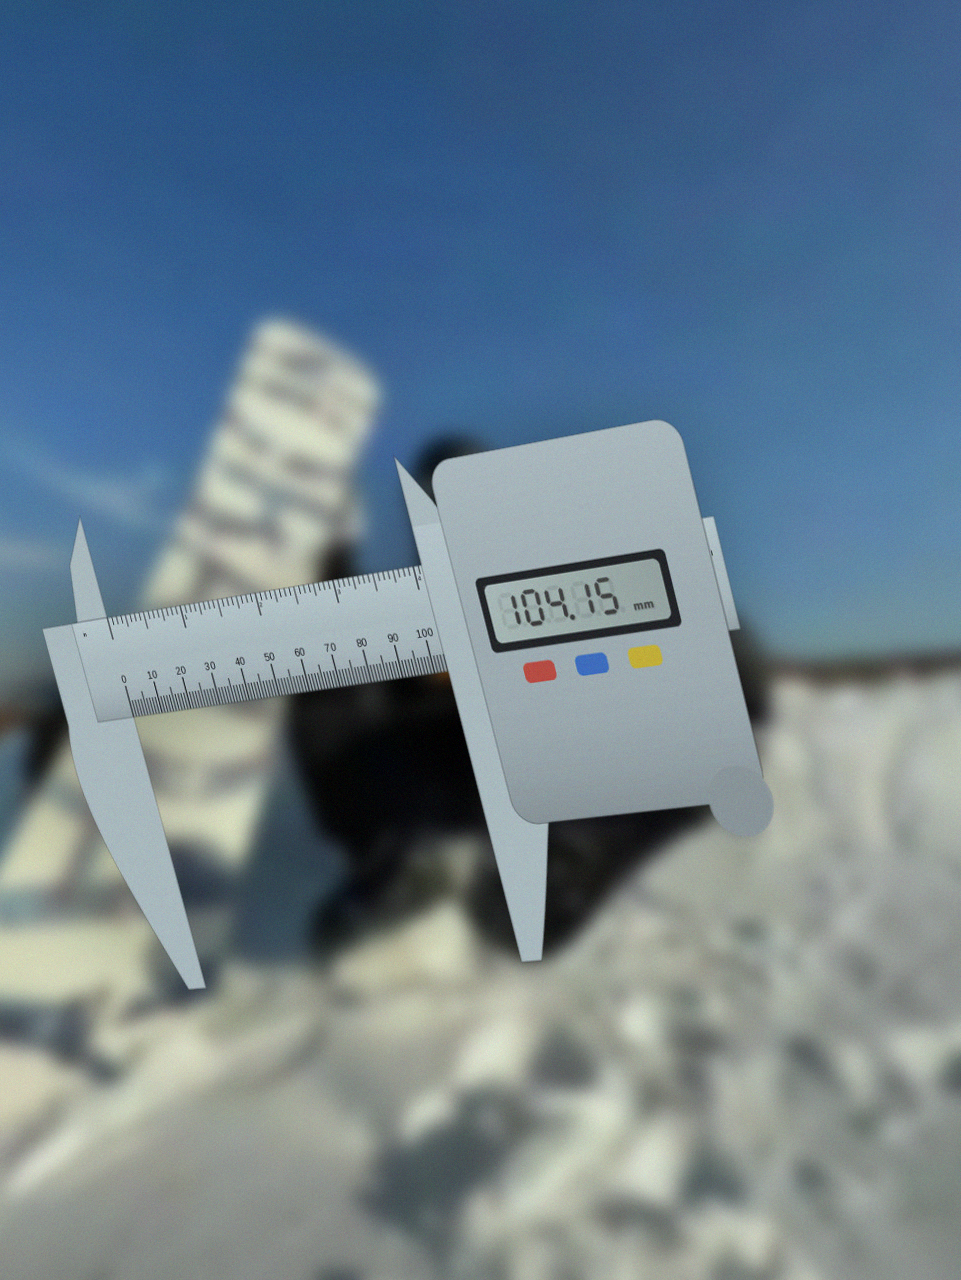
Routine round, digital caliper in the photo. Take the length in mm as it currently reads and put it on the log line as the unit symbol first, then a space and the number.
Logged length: mm 104.15
